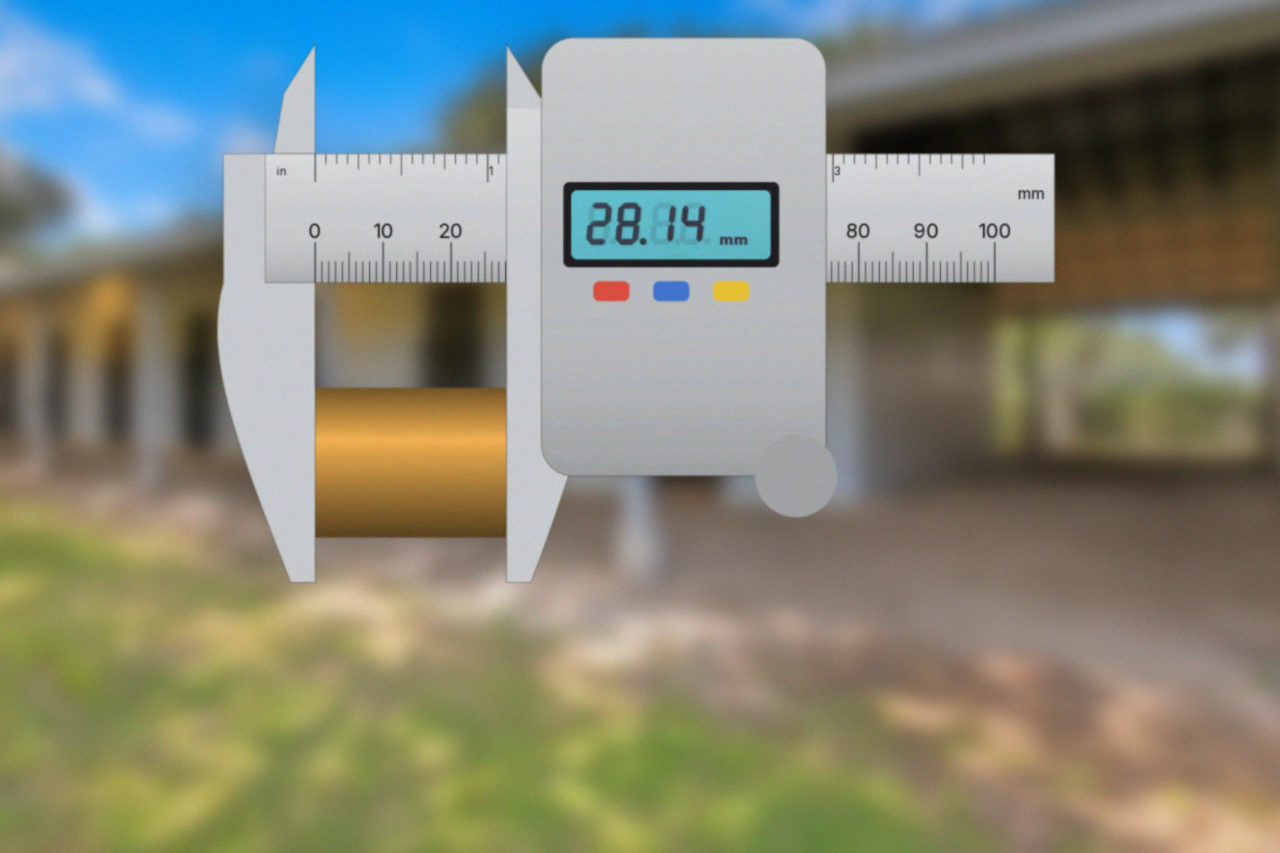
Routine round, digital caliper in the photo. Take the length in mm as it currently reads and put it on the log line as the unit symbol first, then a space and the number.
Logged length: mm 28.14
